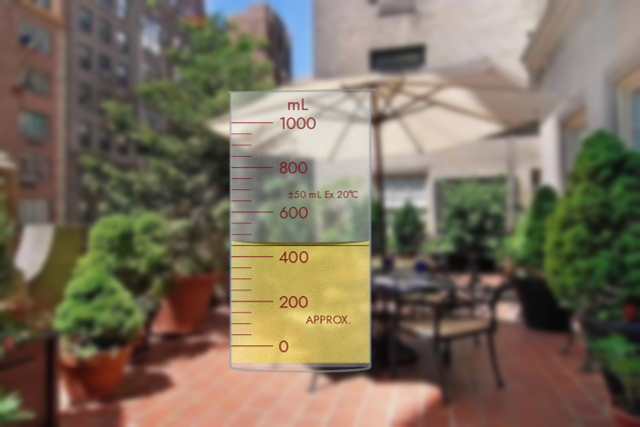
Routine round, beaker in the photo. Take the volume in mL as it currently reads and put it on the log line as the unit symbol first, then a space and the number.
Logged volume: mL 450
